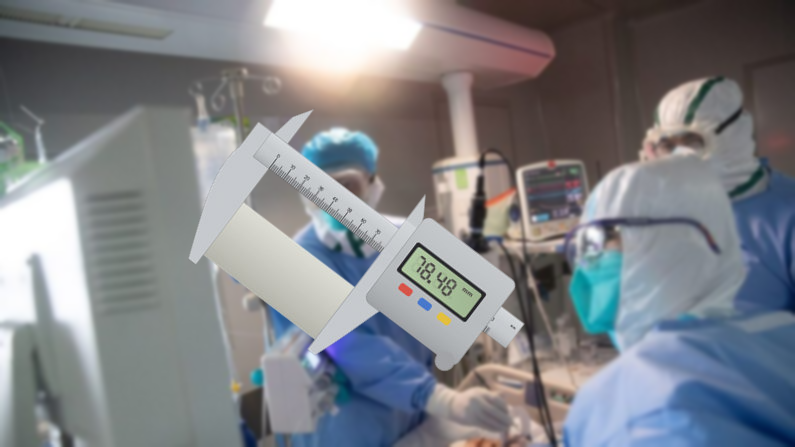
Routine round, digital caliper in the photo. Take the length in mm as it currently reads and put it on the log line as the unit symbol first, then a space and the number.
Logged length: mm 78.48
